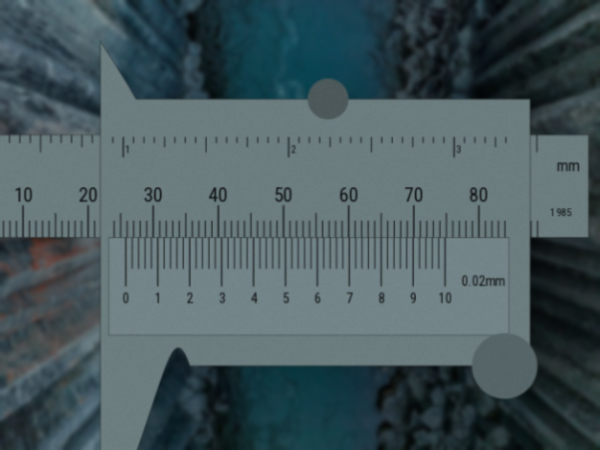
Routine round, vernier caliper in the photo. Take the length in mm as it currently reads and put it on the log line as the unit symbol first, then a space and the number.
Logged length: mm 25.8
